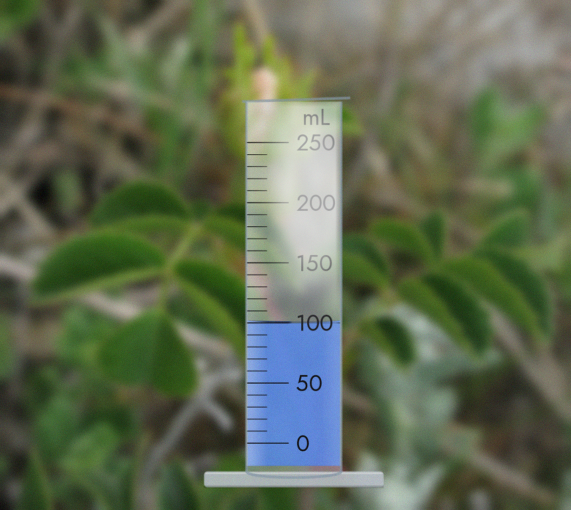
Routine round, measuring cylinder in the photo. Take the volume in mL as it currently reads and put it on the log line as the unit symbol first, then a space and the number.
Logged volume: mL 100
